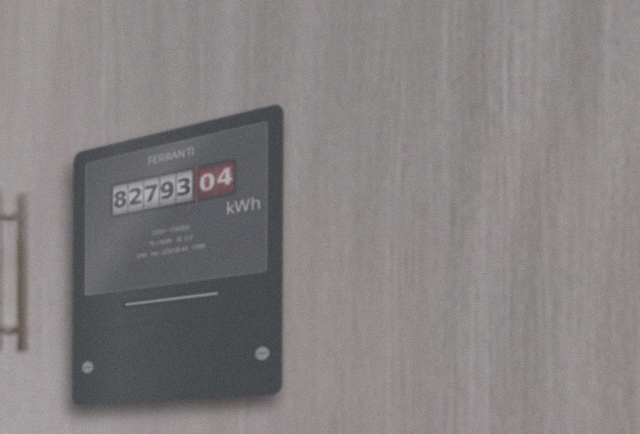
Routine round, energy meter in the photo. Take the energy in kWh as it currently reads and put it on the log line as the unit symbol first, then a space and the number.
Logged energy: kWh 82793.04
